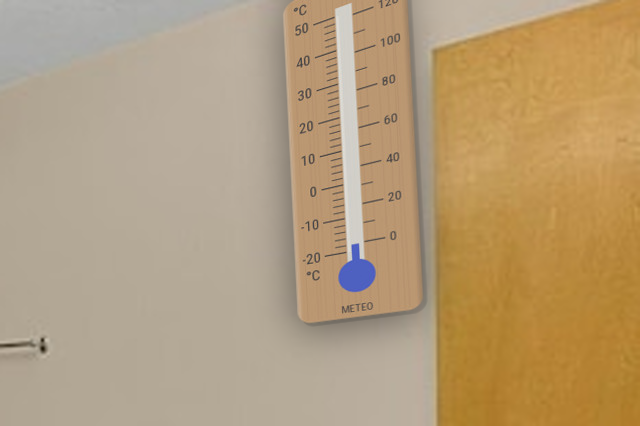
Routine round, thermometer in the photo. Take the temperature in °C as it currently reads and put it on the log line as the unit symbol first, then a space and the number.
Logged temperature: °C -18
